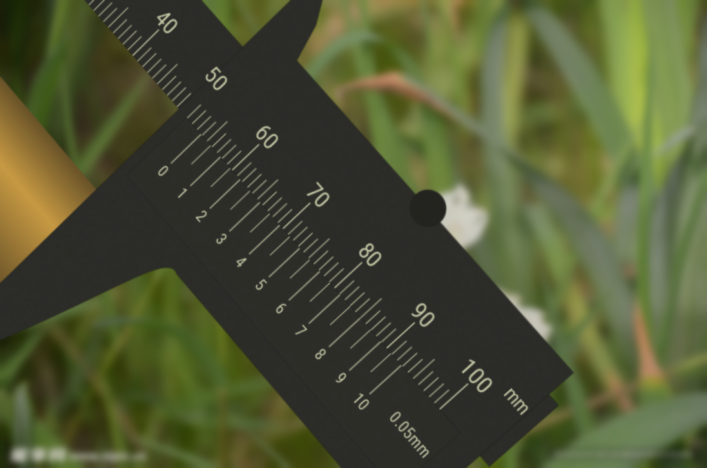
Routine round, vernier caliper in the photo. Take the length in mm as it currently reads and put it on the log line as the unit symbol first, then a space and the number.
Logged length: mm 53.8
